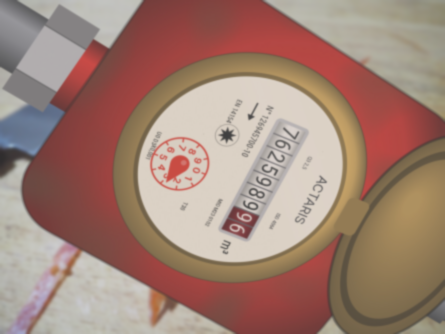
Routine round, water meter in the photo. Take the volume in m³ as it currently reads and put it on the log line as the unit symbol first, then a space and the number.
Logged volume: m³ 7625989.962
